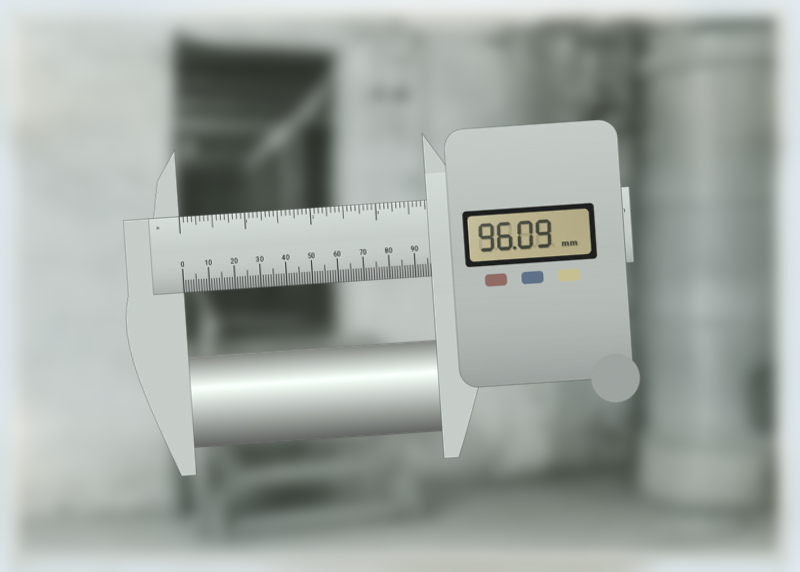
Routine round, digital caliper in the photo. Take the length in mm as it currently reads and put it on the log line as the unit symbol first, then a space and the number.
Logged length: mm 96.09
